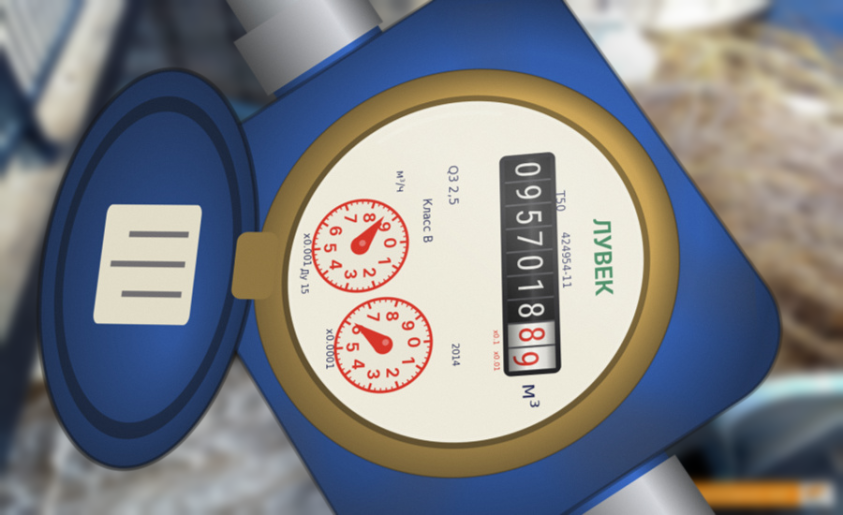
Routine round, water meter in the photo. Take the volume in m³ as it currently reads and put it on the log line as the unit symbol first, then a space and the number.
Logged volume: m³ 957018.8886
